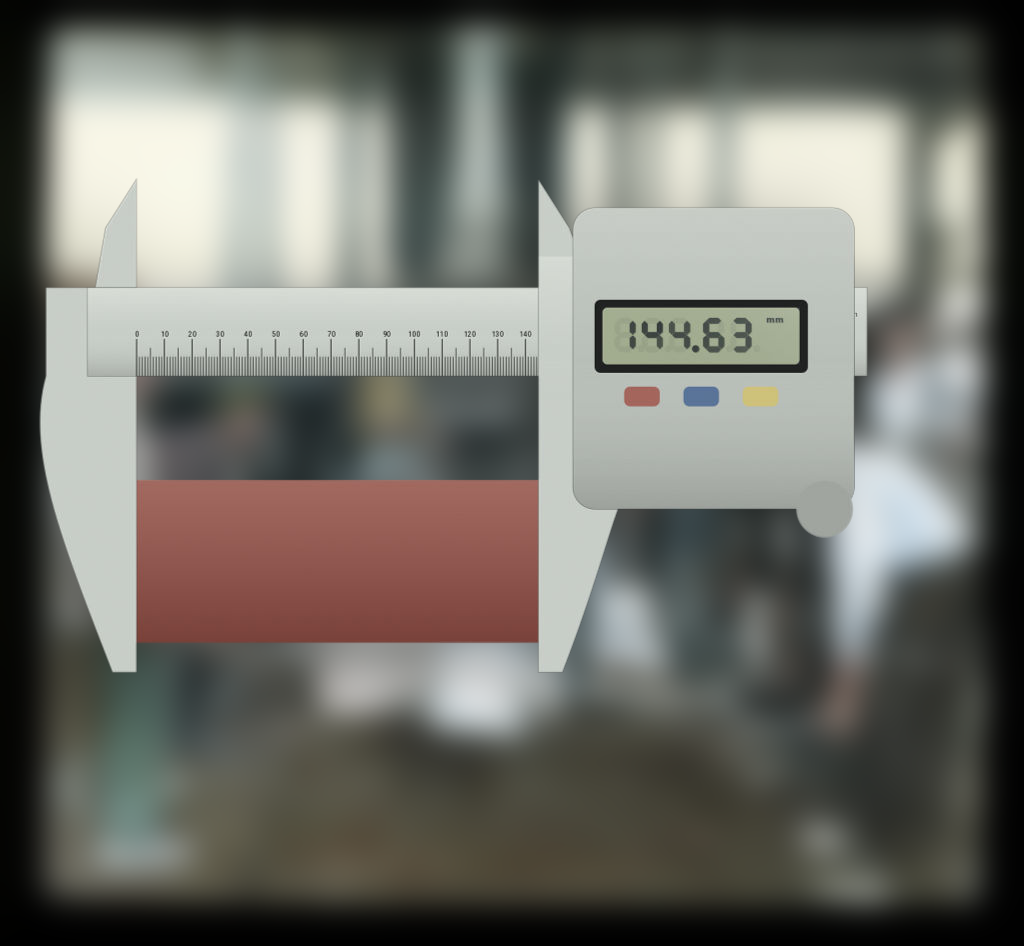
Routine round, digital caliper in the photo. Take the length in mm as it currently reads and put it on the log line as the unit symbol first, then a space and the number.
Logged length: mm 144.63
